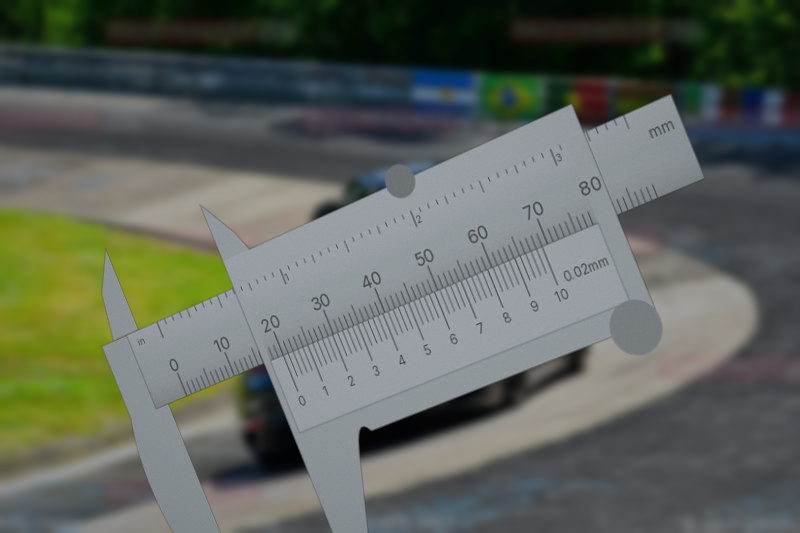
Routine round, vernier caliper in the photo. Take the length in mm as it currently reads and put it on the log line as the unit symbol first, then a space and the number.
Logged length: mm 20.0
